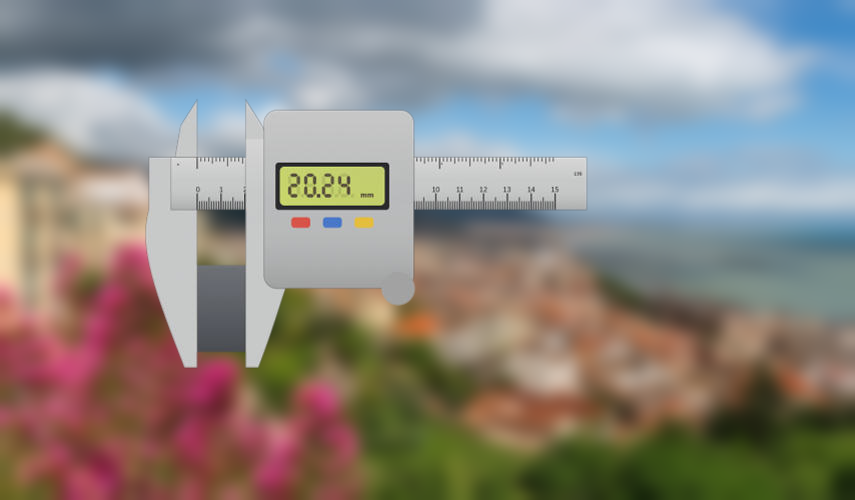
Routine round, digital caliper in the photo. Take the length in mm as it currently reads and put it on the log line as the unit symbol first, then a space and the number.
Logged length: mm 20.24
